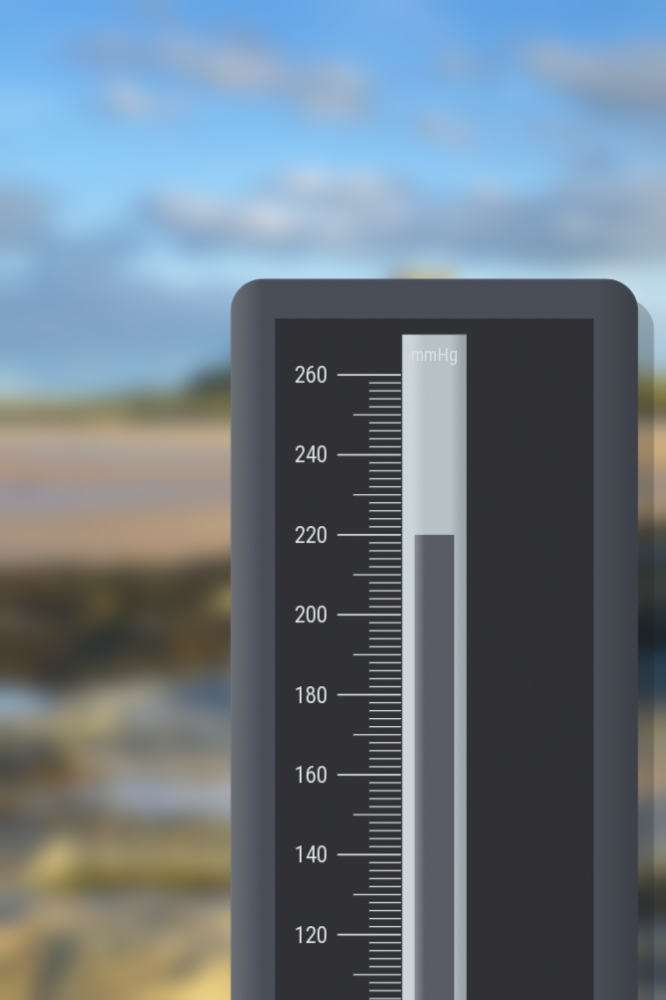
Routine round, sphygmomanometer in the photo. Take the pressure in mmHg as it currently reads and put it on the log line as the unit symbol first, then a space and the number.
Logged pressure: mmHg 220
